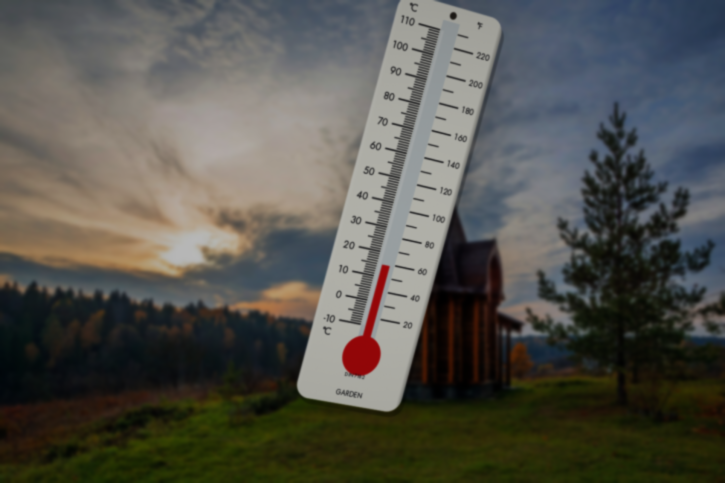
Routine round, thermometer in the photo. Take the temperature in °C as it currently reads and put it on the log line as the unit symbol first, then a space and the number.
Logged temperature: °C 15
